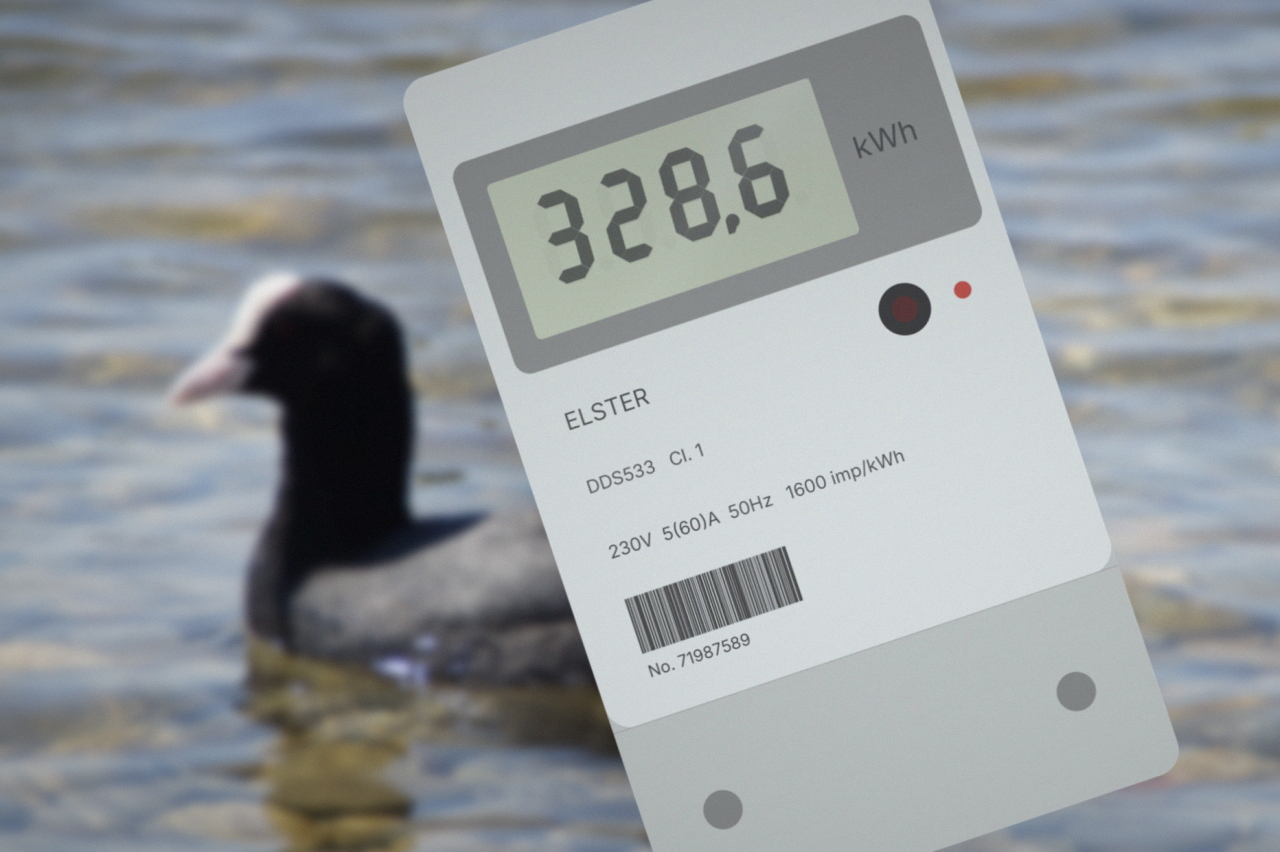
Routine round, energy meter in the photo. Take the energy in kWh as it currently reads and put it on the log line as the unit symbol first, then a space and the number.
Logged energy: kWh 328.6
